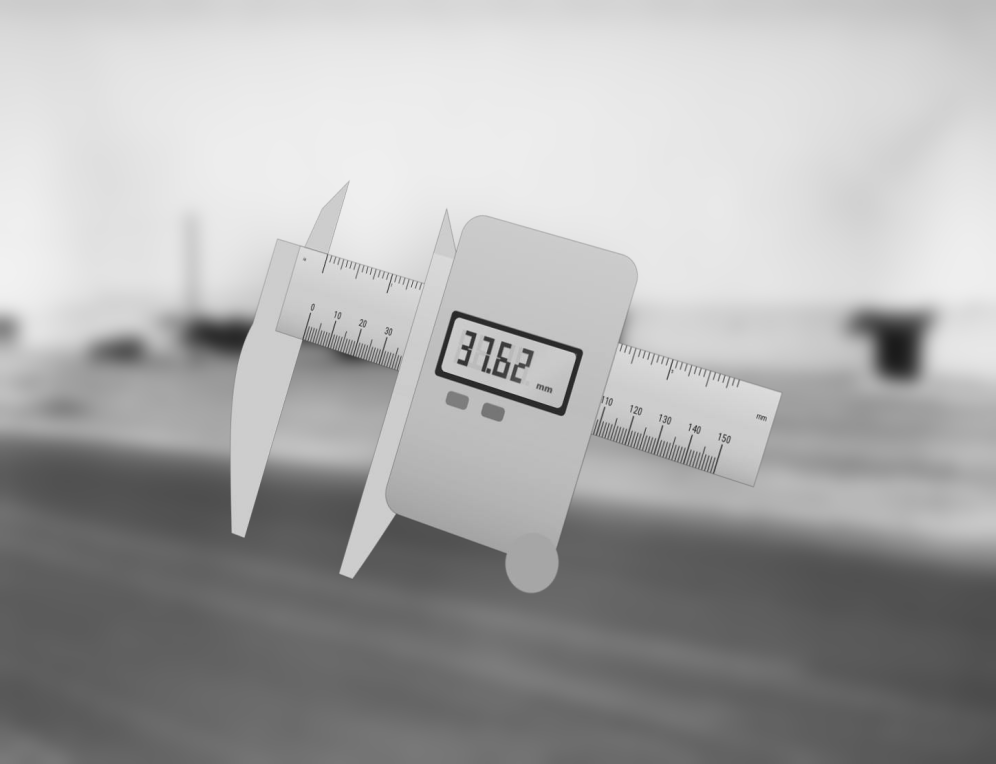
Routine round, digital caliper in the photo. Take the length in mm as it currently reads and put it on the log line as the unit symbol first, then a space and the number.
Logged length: mm 37.62
